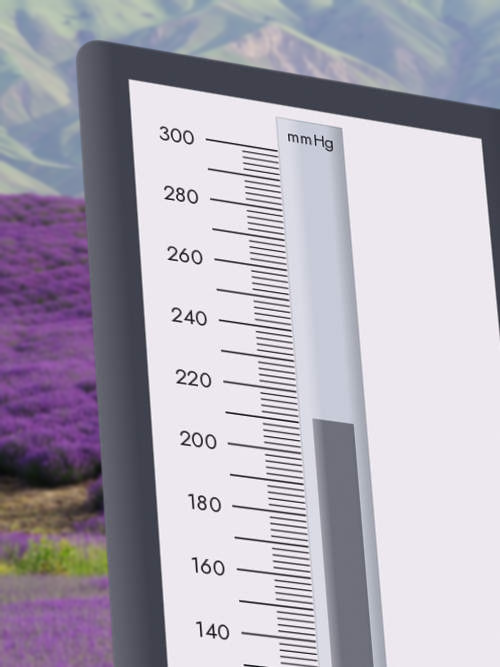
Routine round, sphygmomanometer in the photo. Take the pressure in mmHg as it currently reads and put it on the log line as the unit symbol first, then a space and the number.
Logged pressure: mmHg 212
